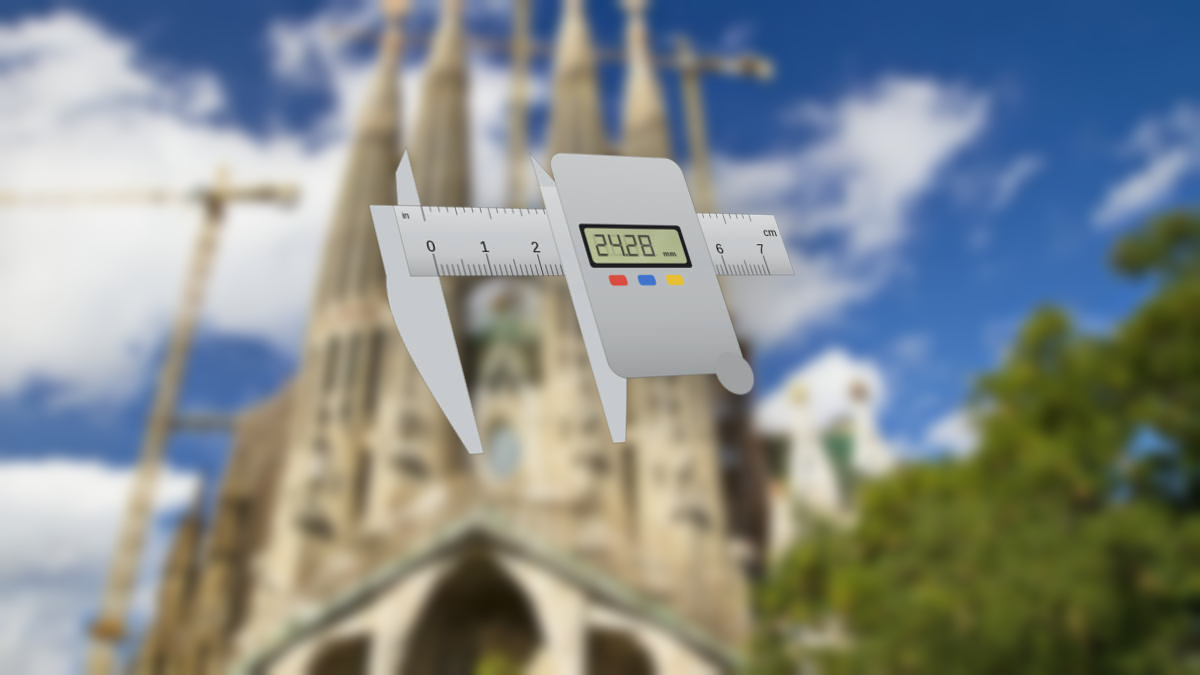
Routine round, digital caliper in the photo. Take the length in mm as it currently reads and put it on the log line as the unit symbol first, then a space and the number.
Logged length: mm 24.28
